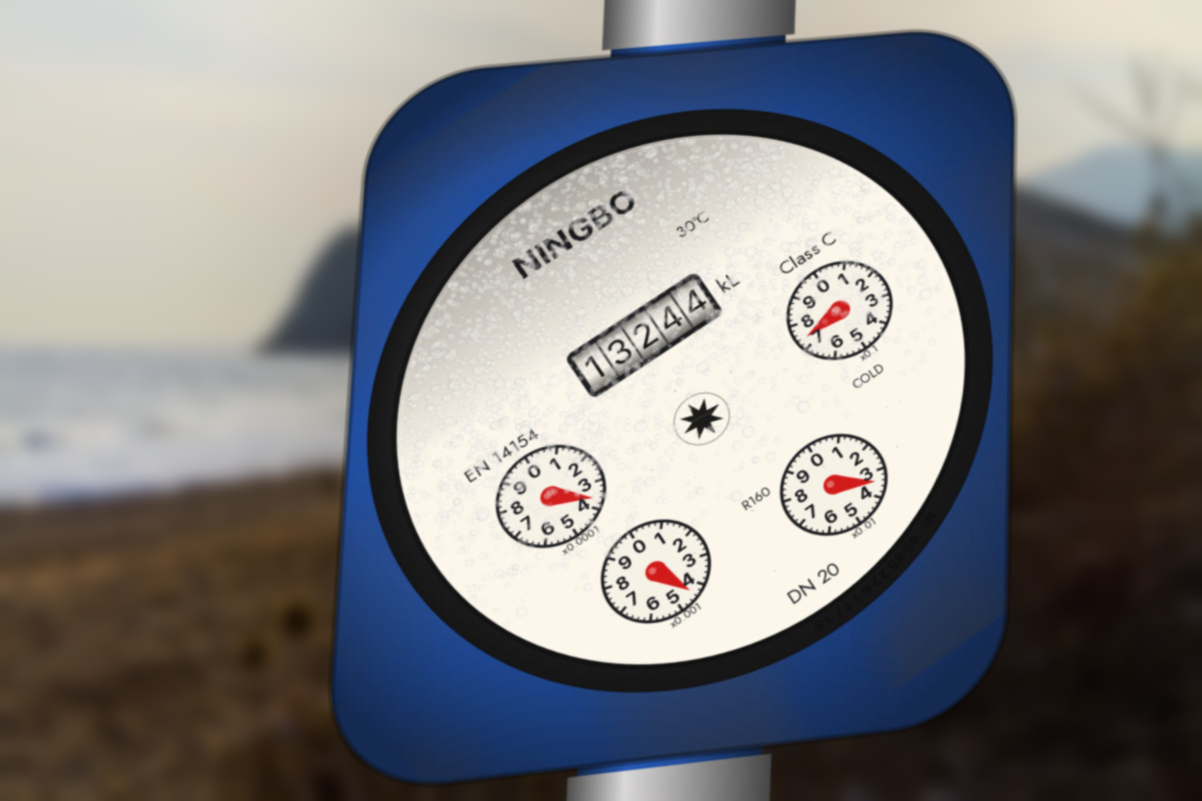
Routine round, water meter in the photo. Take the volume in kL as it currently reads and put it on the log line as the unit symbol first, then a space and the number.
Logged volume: kL 13244.7343
